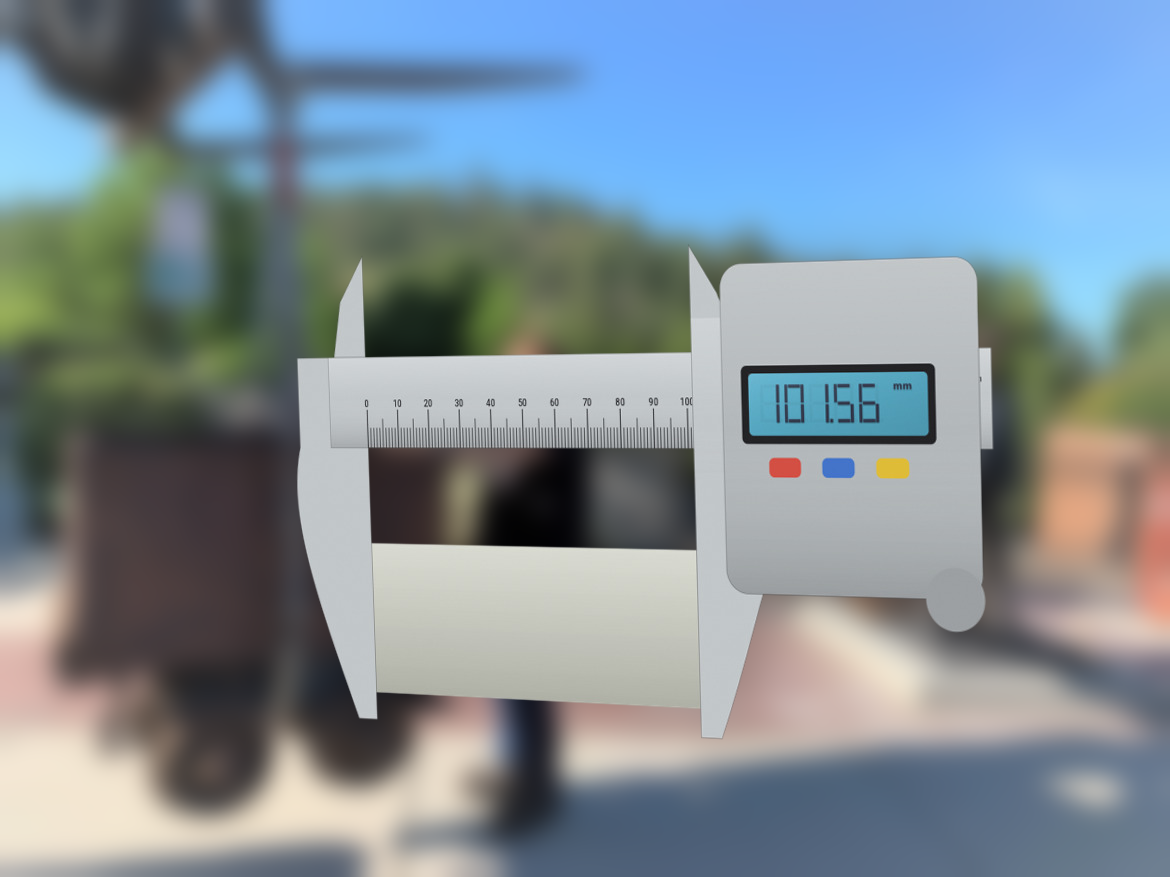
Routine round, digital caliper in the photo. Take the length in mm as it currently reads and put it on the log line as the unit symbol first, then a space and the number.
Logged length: mm 101.56
